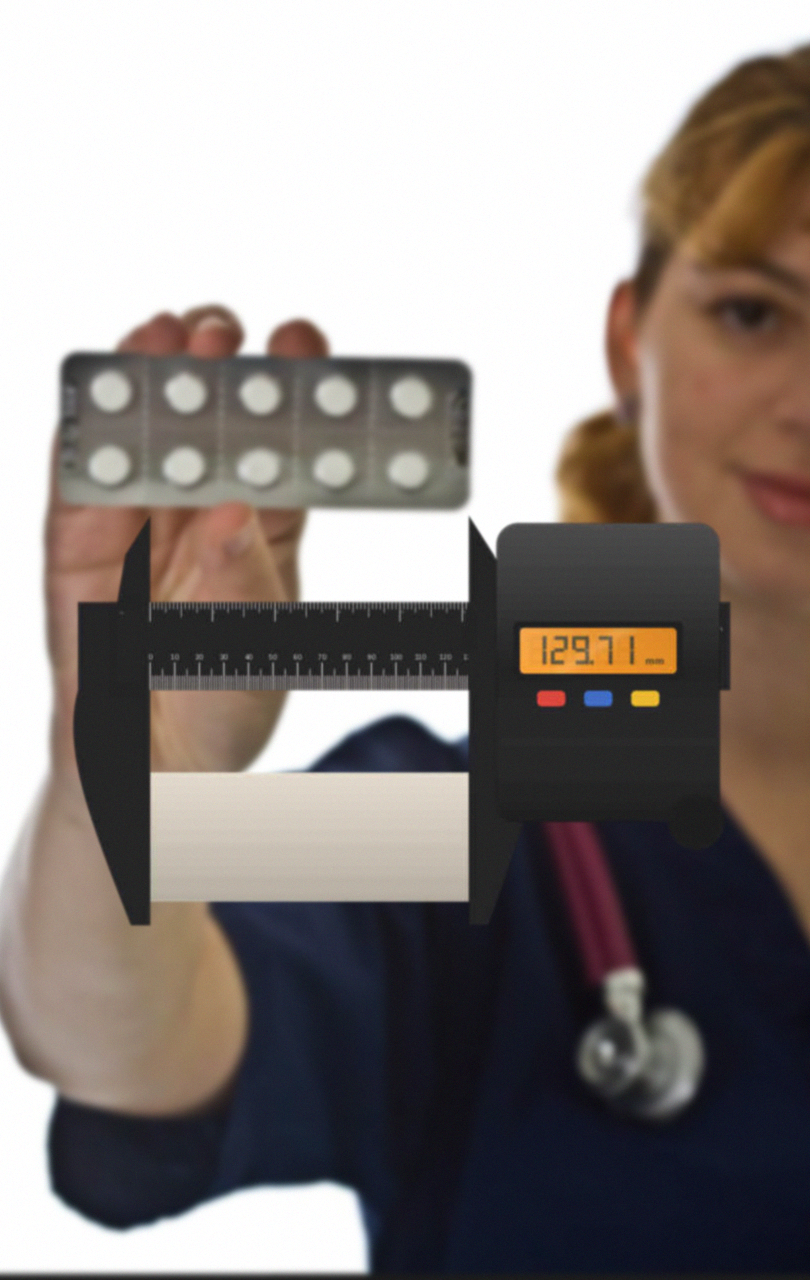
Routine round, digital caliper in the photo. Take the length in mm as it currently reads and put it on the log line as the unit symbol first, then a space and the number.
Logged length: mm 129.71
